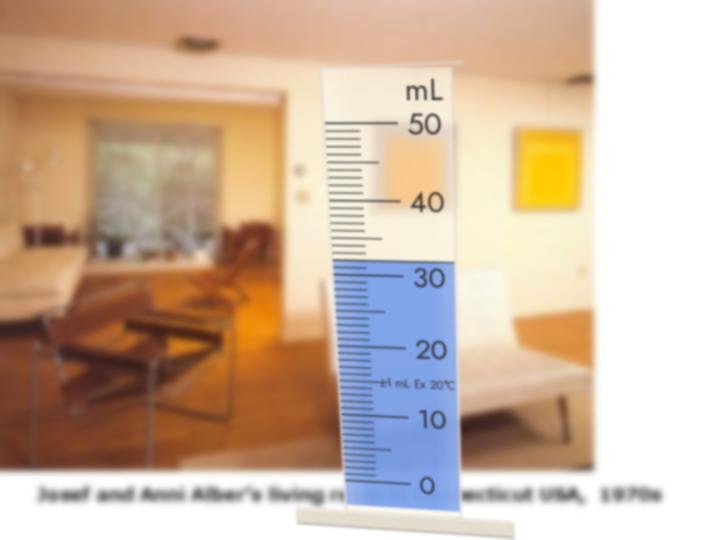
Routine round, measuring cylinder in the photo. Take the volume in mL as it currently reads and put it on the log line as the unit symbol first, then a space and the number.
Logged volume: mL 32
